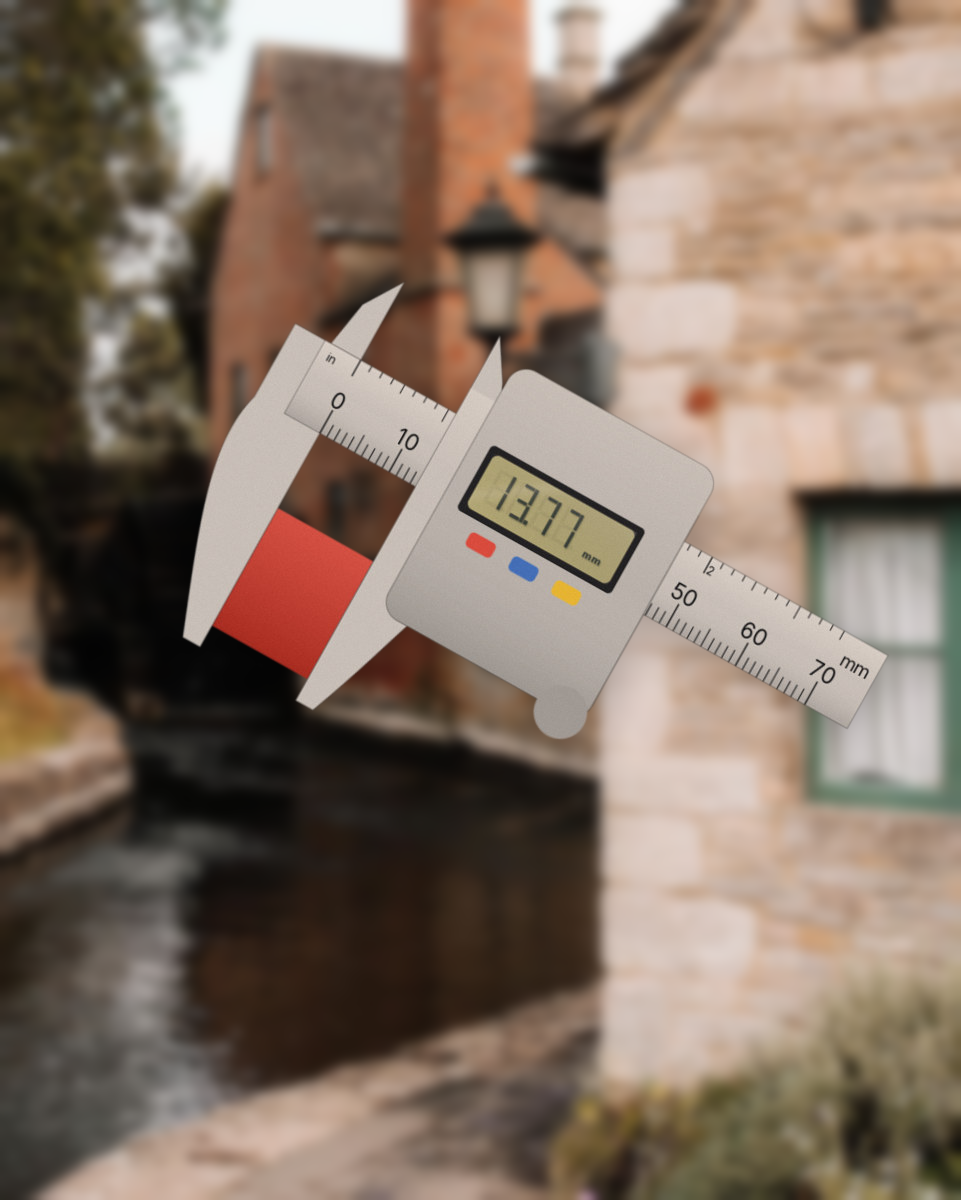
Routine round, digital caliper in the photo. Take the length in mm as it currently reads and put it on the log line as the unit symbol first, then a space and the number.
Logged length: mm 13.77
